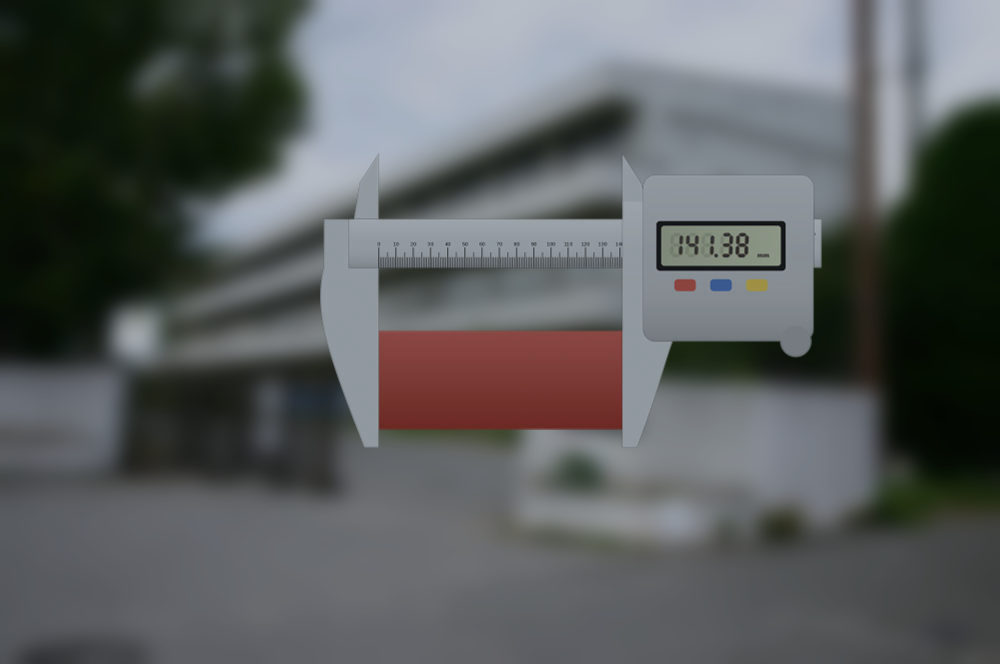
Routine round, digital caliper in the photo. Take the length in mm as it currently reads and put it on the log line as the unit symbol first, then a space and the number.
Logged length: mm 141.38
